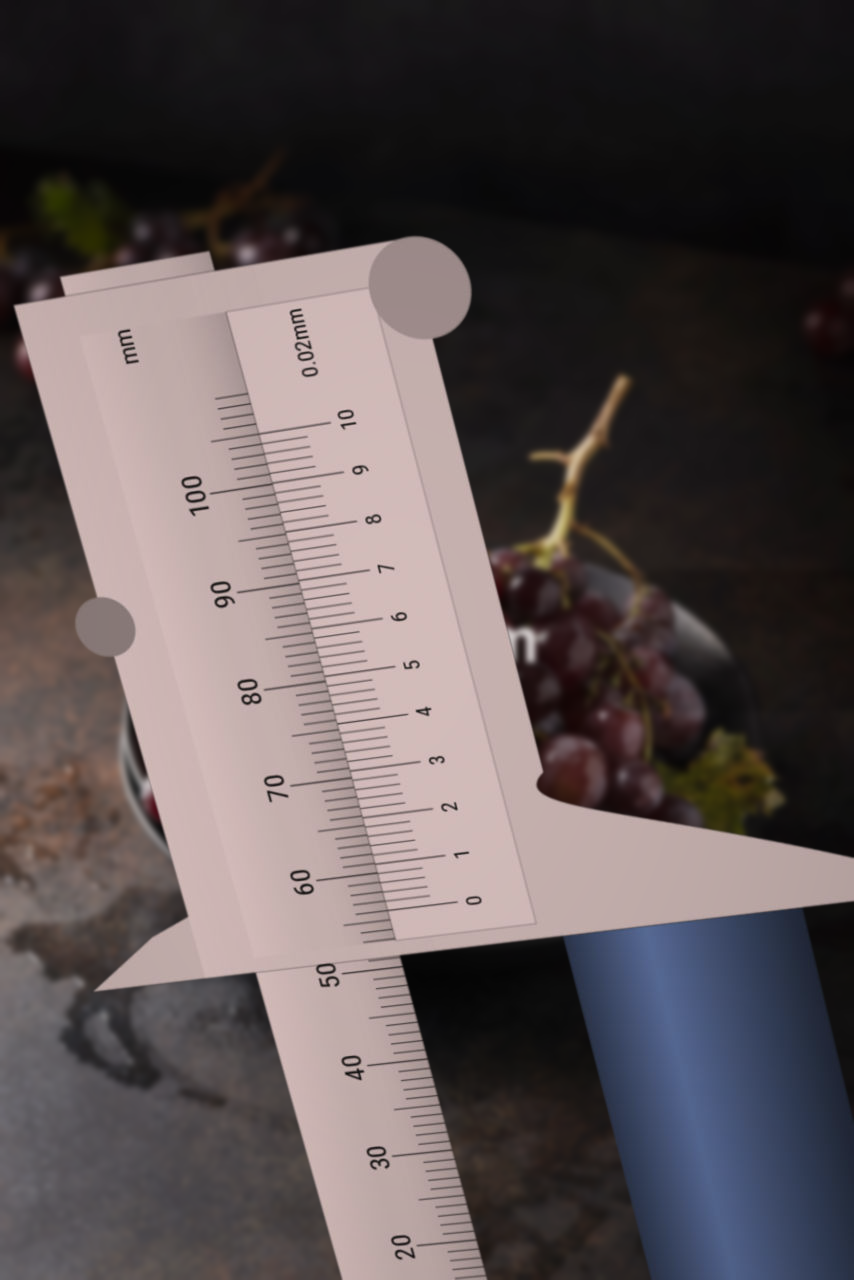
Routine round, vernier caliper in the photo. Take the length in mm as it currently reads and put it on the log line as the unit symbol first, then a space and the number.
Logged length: mm 56.0
